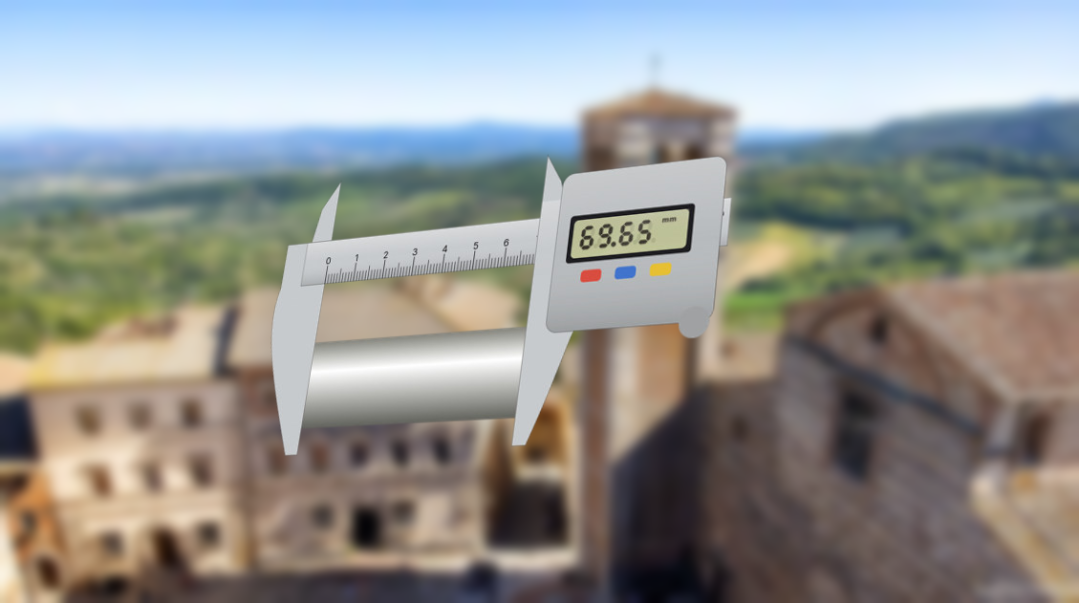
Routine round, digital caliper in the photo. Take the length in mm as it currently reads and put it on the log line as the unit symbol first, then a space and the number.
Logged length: mm 69.65
